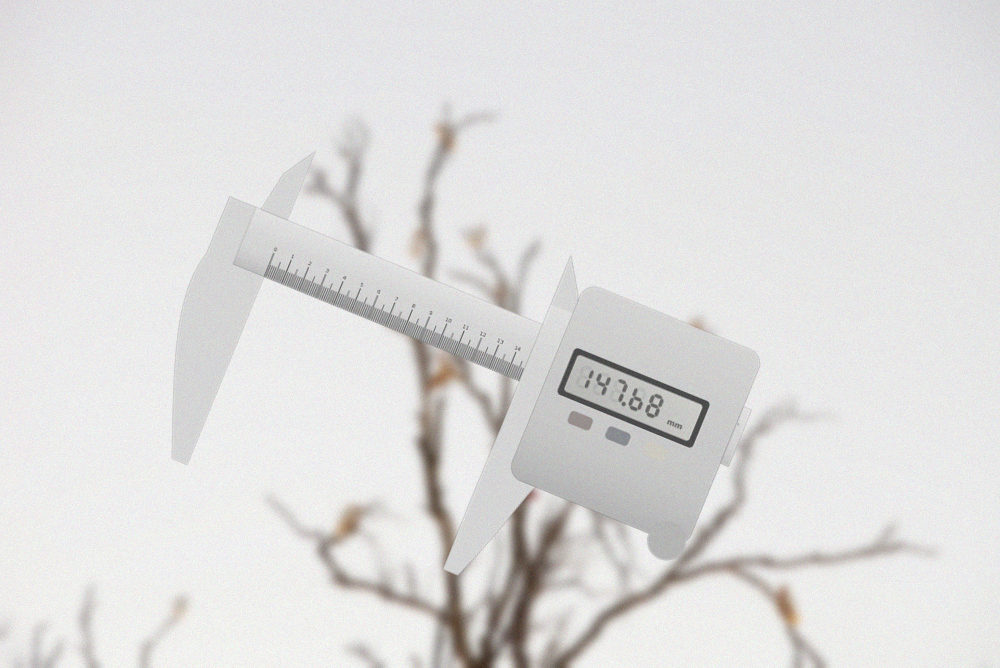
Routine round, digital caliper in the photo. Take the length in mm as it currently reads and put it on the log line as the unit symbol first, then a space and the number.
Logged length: mm 147.68
